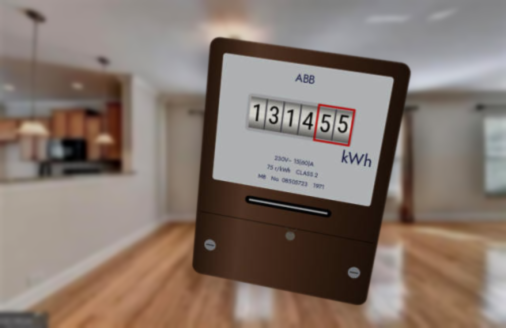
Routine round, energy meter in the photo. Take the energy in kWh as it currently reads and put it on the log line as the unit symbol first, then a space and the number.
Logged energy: kWh 1314.55
